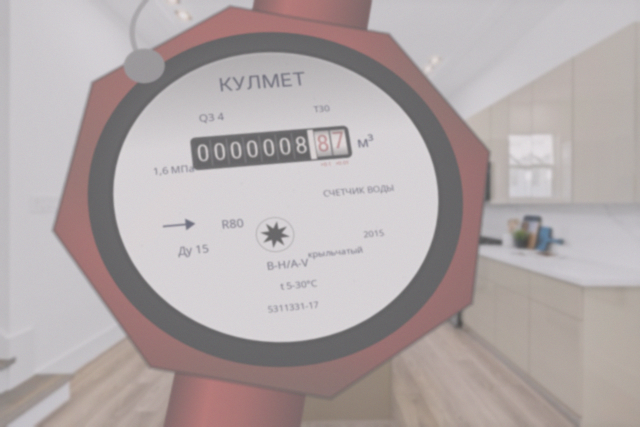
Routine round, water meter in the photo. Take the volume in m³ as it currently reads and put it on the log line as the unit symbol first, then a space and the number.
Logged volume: m³ 8.87
